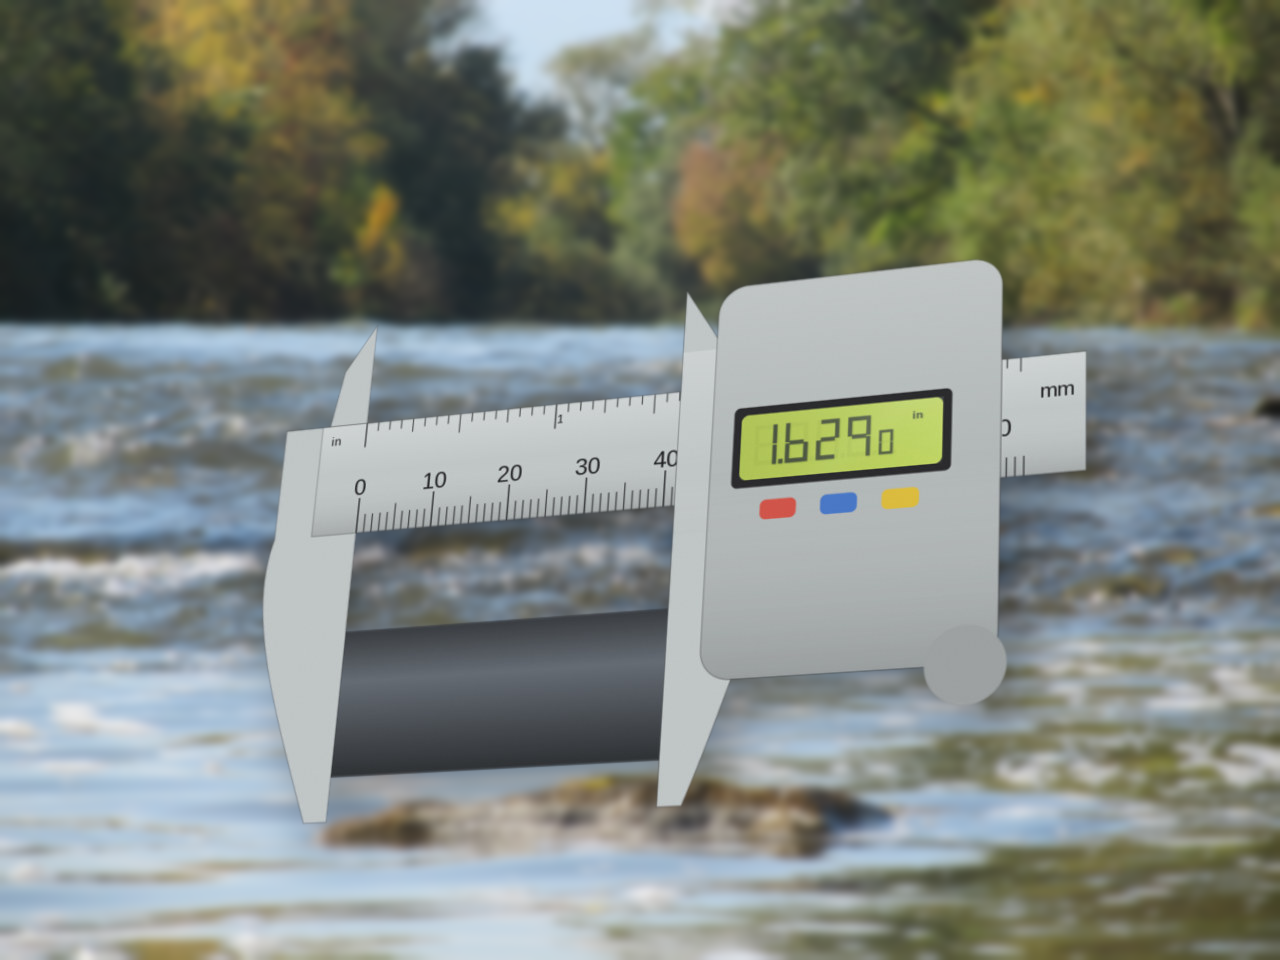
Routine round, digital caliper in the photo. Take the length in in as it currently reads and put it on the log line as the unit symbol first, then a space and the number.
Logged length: in 1.6290
